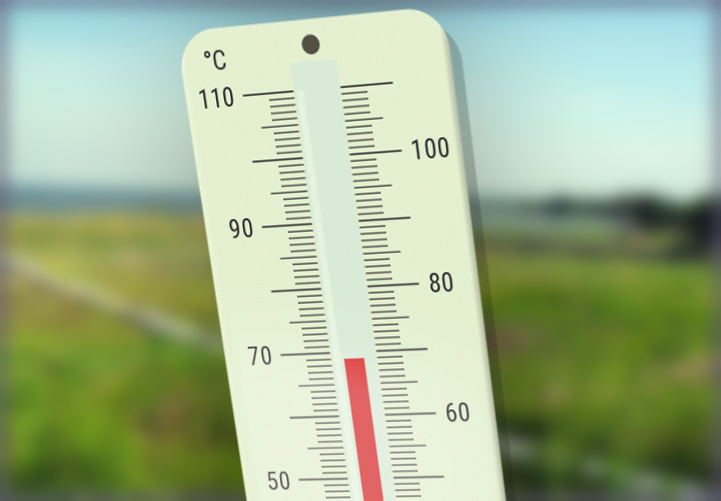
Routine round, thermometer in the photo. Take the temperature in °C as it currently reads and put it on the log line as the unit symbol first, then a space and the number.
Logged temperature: °C 69
